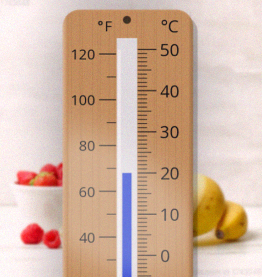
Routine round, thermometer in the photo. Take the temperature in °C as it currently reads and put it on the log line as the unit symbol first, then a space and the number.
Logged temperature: °C 20
